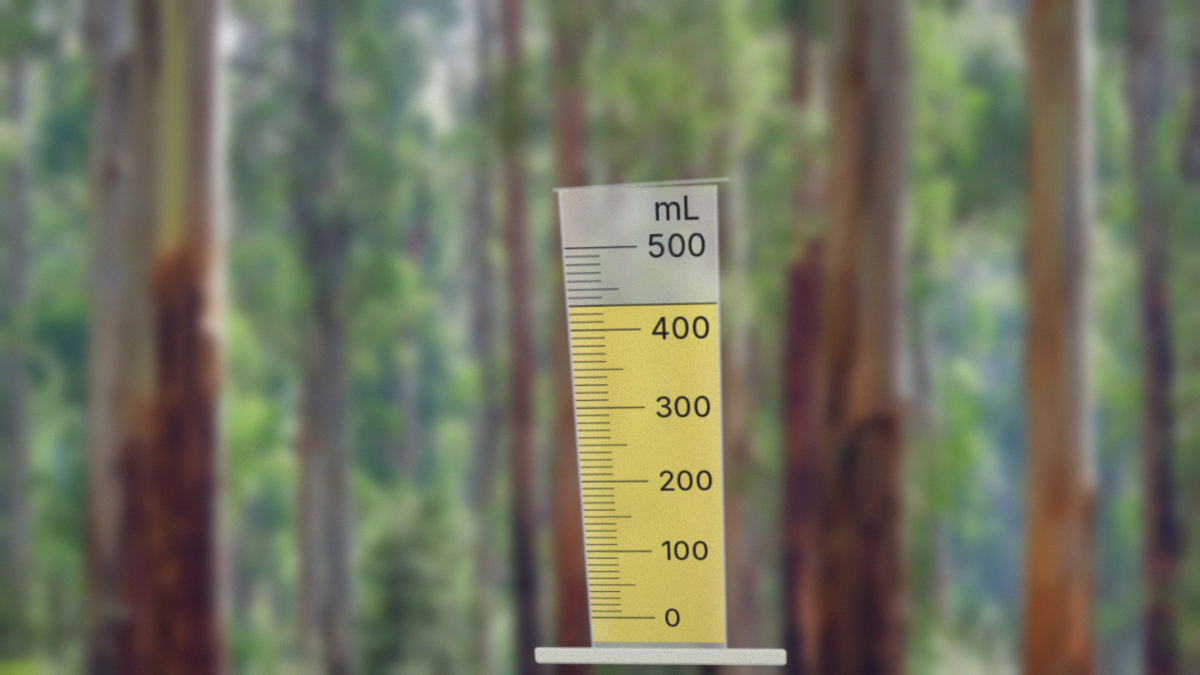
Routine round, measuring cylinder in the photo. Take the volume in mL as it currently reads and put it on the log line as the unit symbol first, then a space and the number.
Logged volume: mL 430
